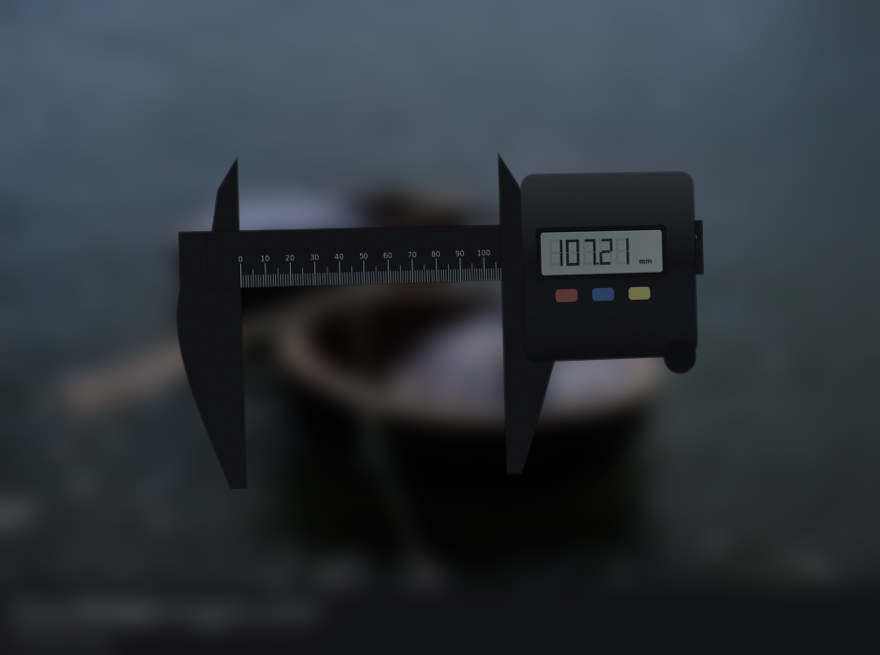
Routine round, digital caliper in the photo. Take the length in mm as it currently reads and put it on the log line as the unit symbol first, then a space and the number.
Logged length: mm 107.21
